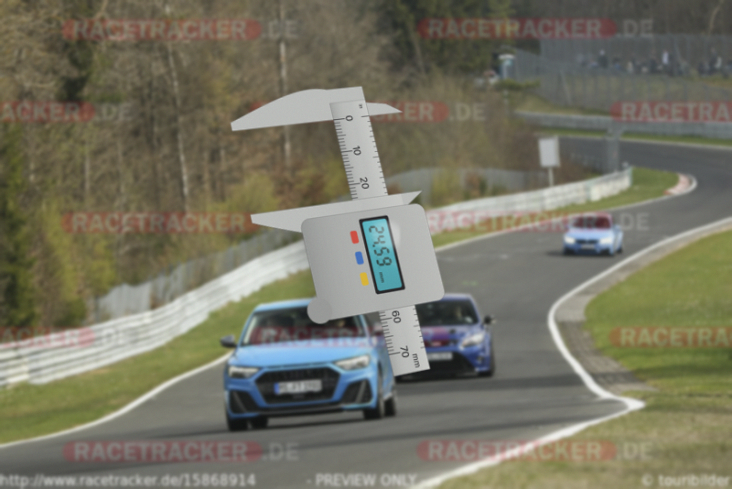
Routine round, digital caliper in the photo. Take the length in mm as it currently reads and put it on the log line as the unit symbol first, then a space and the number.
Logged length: mm 24.59
